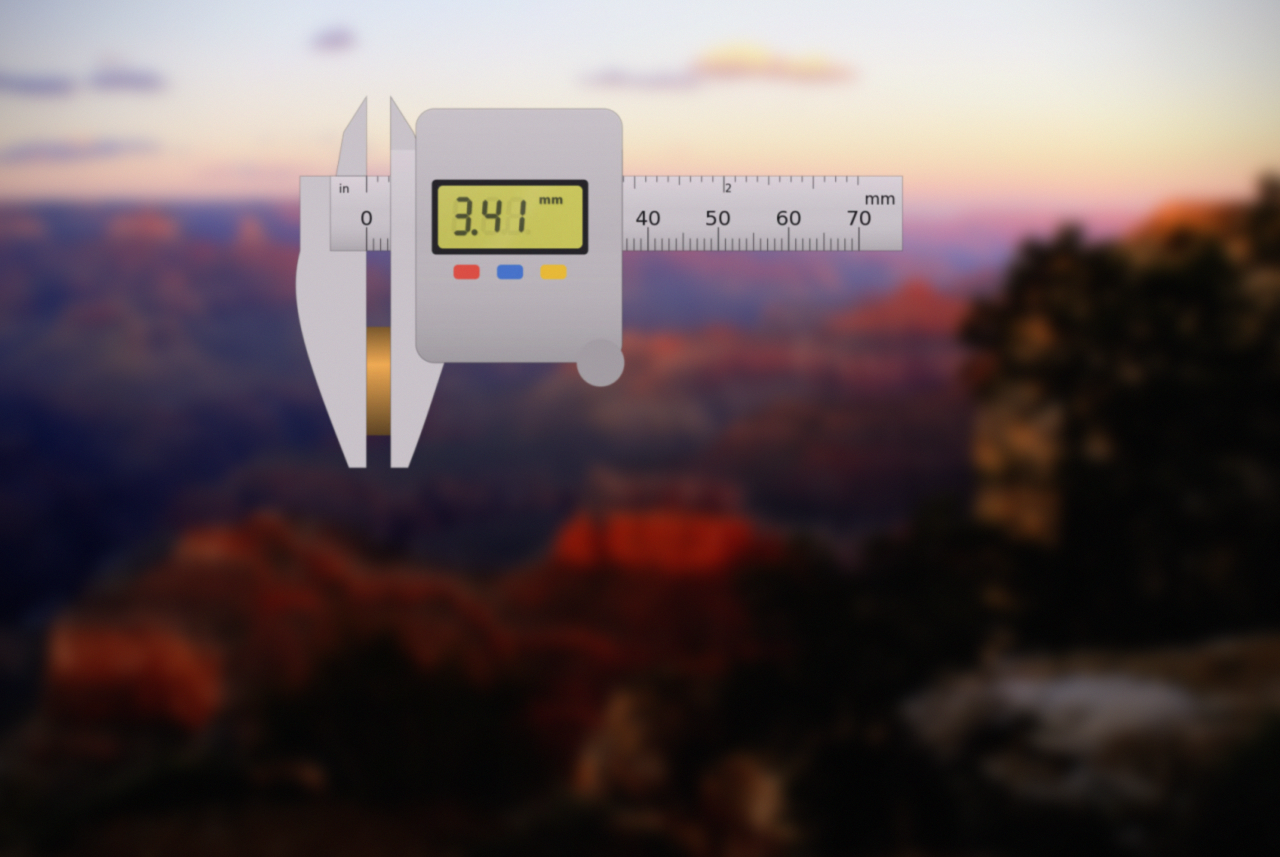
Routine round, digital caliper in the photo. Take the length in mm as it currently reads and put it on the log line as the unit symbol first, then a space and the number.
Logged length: mm 3.41
